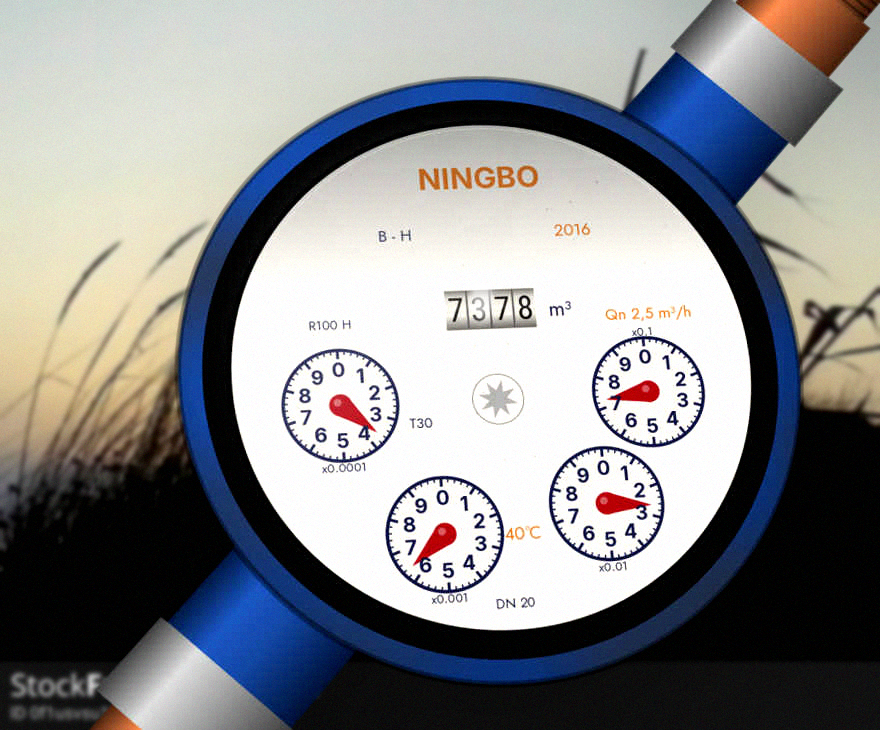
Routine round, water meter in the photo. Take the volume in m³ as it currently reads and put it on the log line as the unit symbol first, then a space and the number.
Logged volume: m³ 7378.7263
